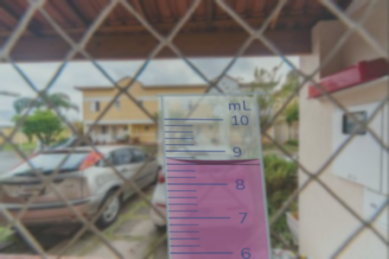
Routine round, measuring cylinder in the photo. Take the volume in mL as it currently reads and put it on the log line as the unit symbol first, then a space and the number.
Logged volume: mL 8.6
